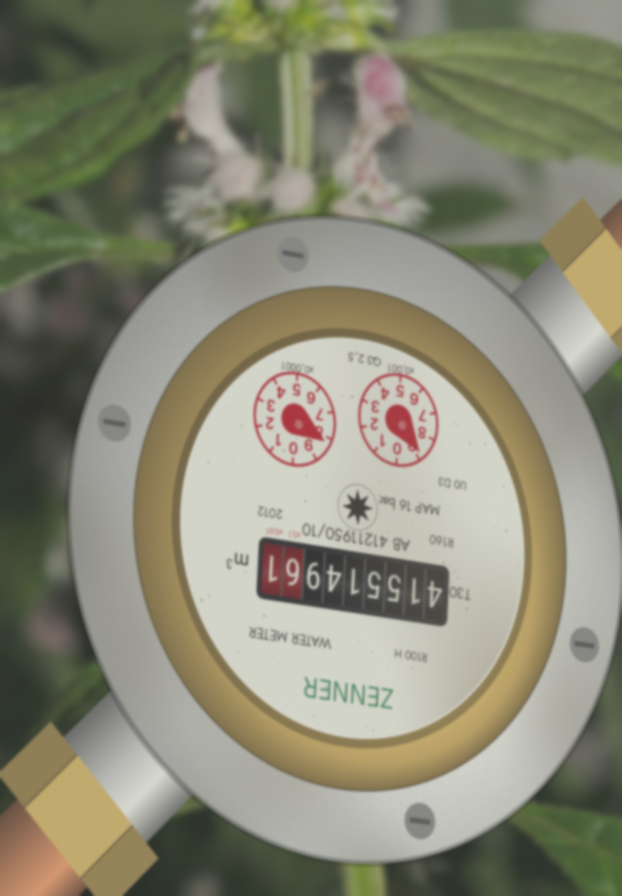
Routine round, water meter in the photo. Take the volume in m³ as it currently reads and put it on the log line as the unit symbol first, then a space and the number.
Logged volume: m³ 4155149.6188
